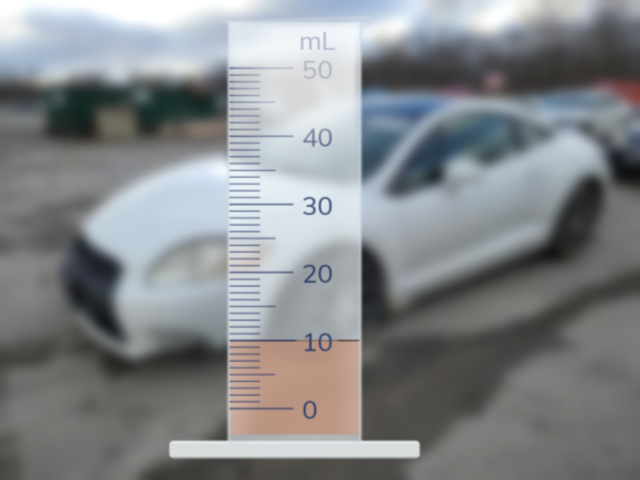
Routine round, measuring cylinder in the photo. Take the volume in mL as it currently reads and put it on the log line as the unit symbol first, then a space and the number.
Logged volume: mL 10
